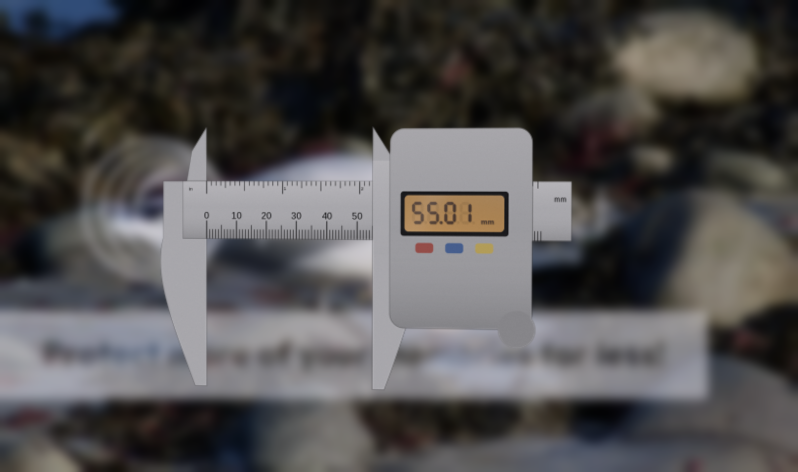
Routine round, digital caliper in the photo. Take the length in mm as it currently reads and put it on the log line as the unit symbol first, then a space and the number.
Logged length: mm 55.01
